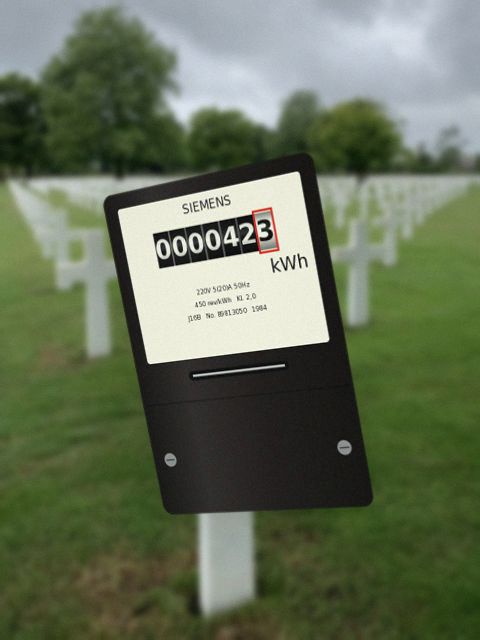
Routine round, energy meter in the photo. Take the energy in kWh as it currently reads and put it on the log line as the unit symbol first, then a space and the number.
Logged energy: kWh 42.3
